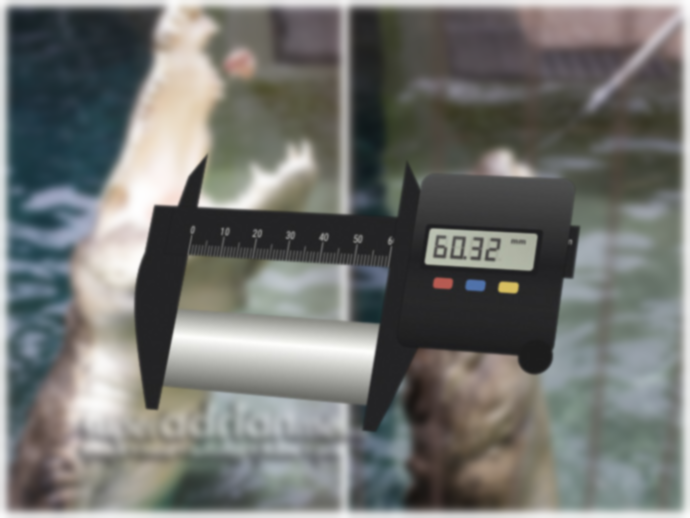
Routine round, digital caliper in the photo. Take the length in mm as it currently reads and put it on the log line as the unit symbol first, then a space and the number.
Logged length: mm 60.32
